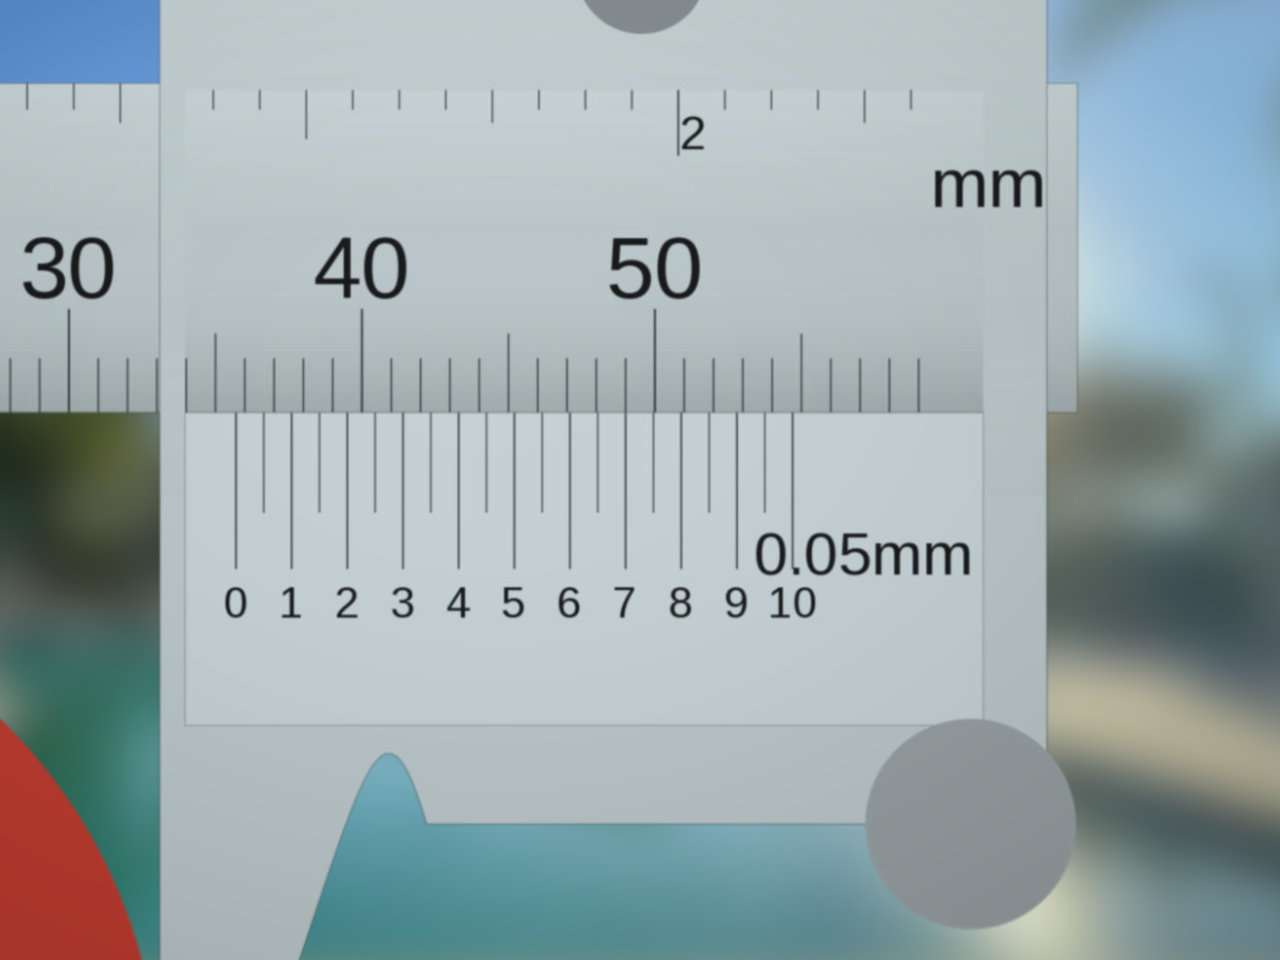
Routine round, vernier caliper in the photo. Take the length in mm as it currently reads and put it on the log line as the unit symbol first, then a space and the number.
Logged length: mm 35.70
